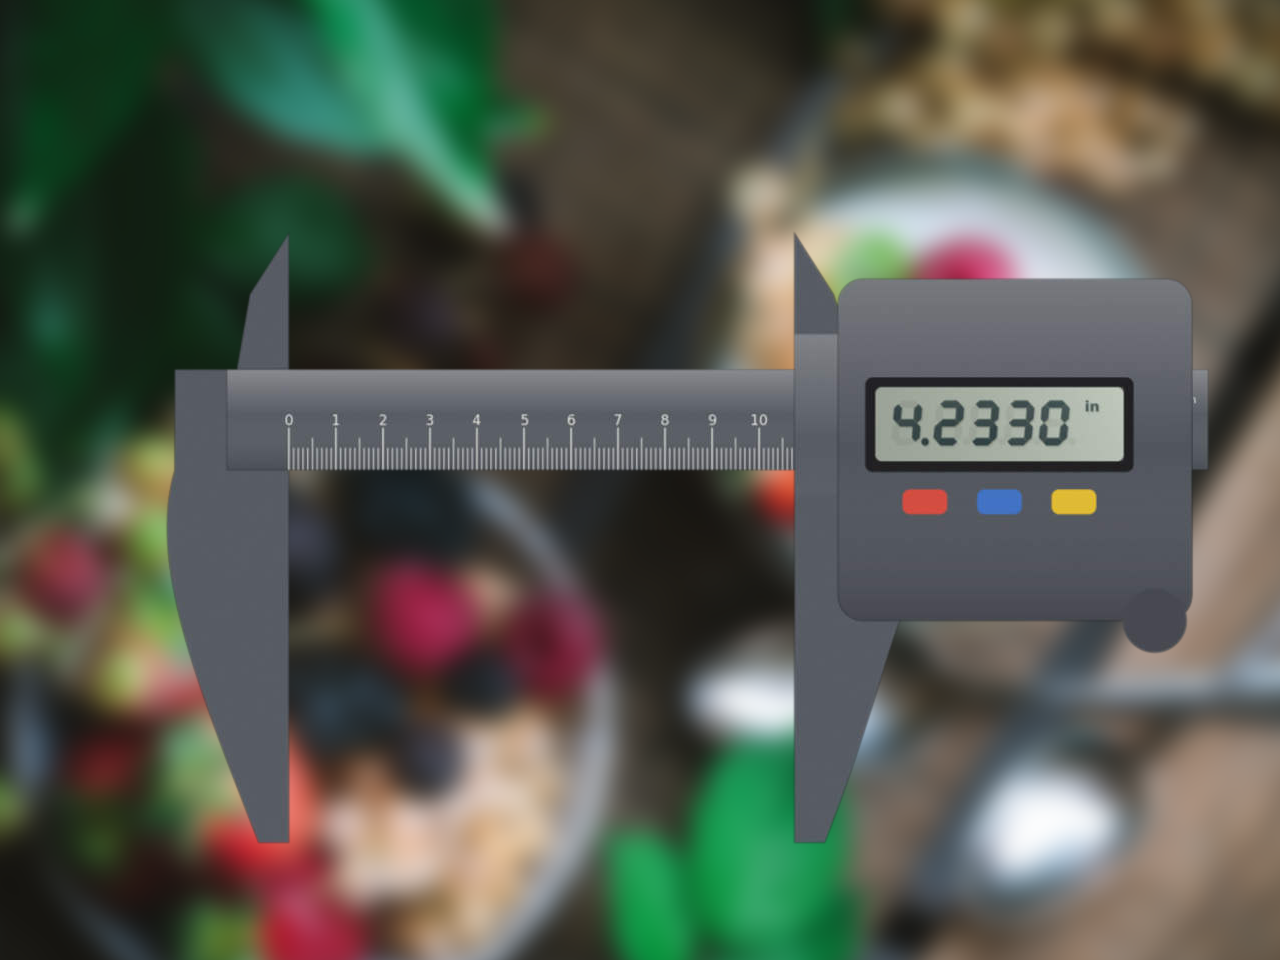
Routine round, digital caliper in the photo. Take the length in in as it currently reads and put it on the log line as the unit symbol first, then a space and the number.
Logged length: in 4.2330
